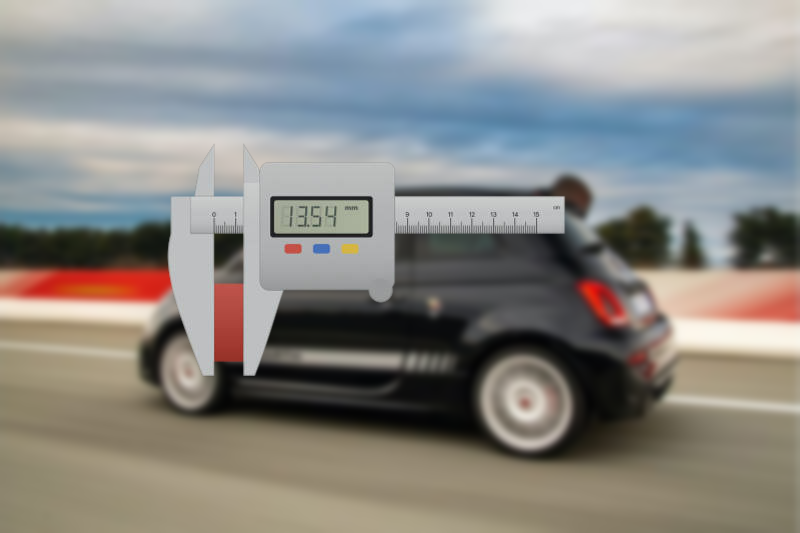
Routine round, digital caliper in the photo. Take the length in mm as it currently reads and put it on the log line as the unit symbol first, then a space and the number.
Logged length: mm 13.54
